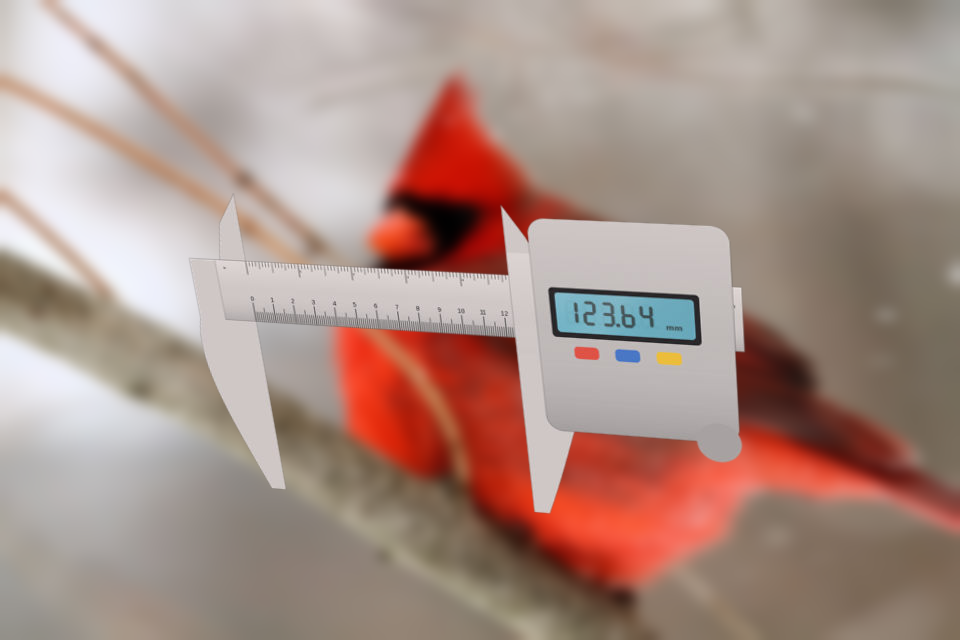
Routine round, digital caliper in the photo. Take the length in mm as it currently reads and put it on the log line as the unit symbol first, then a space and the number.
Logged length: mm 123.64
